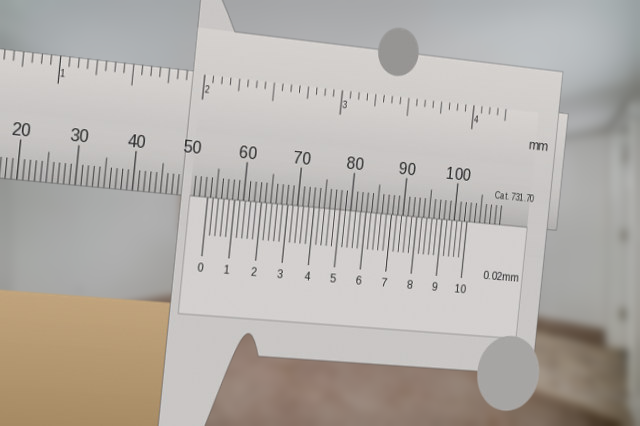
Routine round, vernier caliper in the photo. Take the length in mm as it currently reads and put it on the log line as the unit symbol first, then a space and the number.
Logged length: mm 53.5
